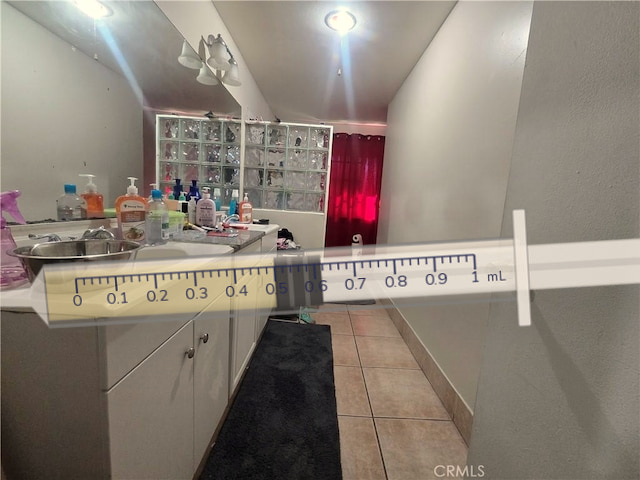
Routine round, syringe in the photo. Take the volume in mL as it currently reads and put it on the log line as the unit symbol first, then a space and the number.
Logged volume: mL 0.5
